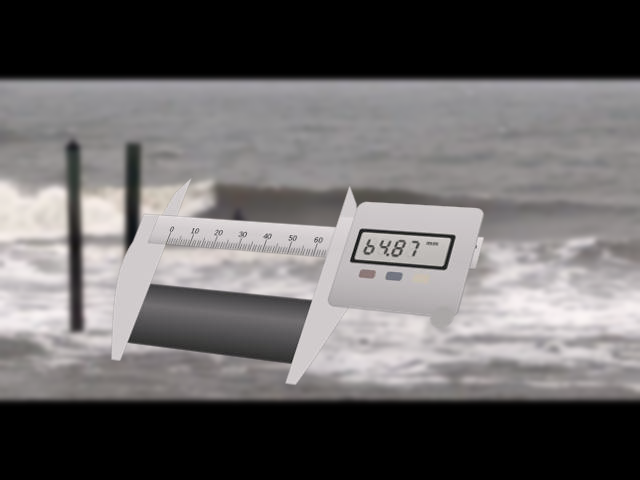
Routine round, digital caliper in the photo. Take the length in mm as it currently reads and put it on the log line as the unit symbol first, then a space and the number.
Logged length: mm 64.87
